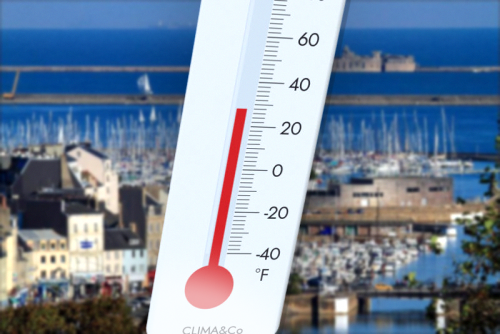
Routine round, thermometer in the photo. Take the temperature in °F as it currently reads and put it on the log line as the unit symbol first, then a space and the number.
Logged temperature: °F 28
